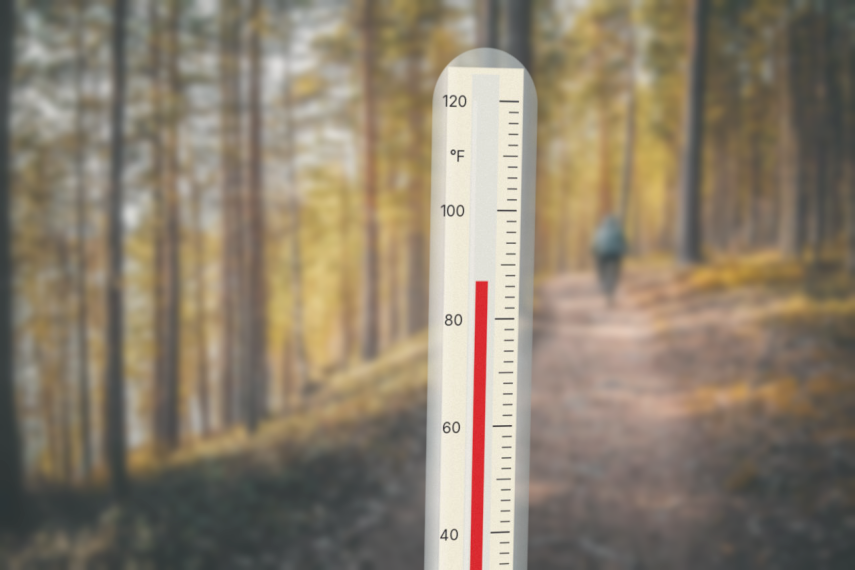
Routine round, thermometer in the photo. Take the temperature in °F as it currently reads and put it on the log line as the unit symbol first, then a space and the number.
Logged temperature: °F 87
